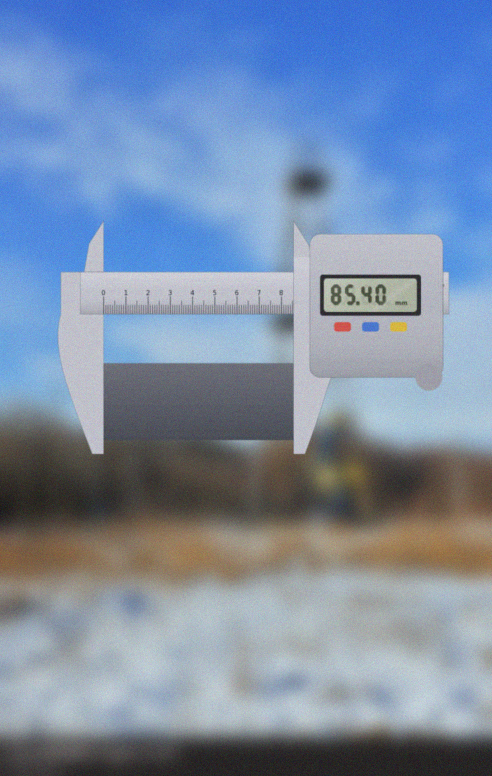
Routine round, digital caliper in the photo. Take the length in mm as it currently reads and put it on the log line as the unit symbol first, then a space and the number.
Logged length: mm 85.40
